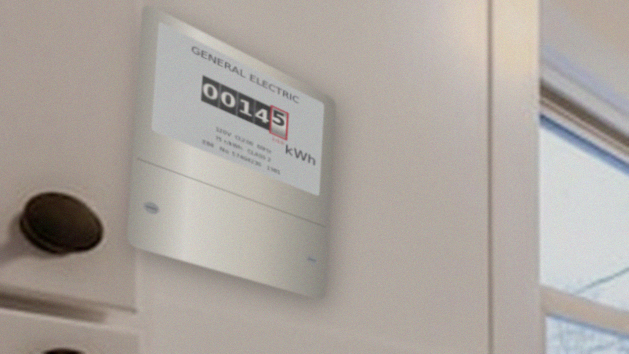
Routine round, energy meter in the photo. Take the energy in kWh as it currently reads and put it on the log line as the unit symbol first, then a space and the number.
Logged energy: kWh 14.5
